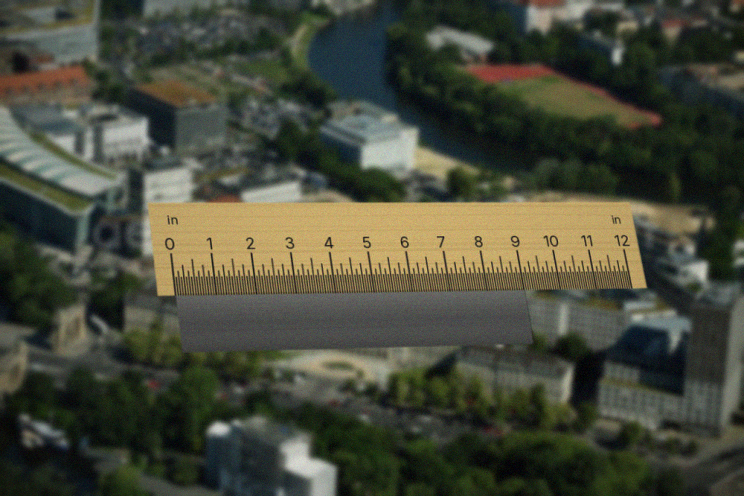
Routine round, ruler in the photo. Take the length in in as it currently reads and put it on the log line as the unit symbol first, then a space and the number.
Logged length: in 9
